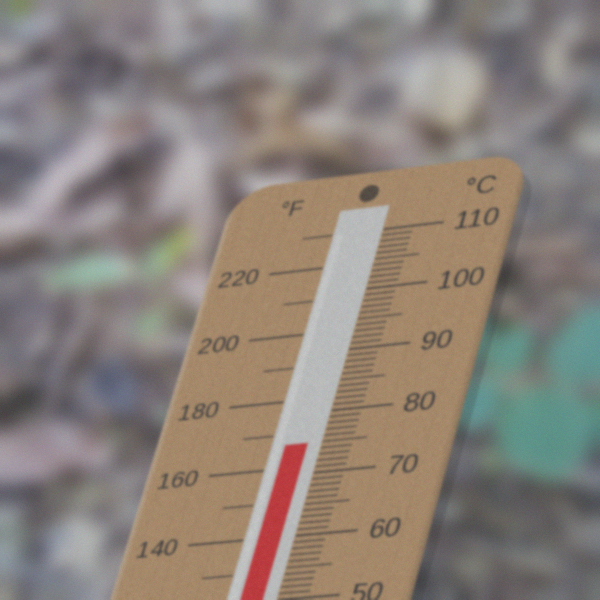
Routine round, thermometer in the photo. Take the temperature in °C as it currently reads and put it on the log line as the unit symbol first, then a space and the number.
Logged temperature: °C 75
